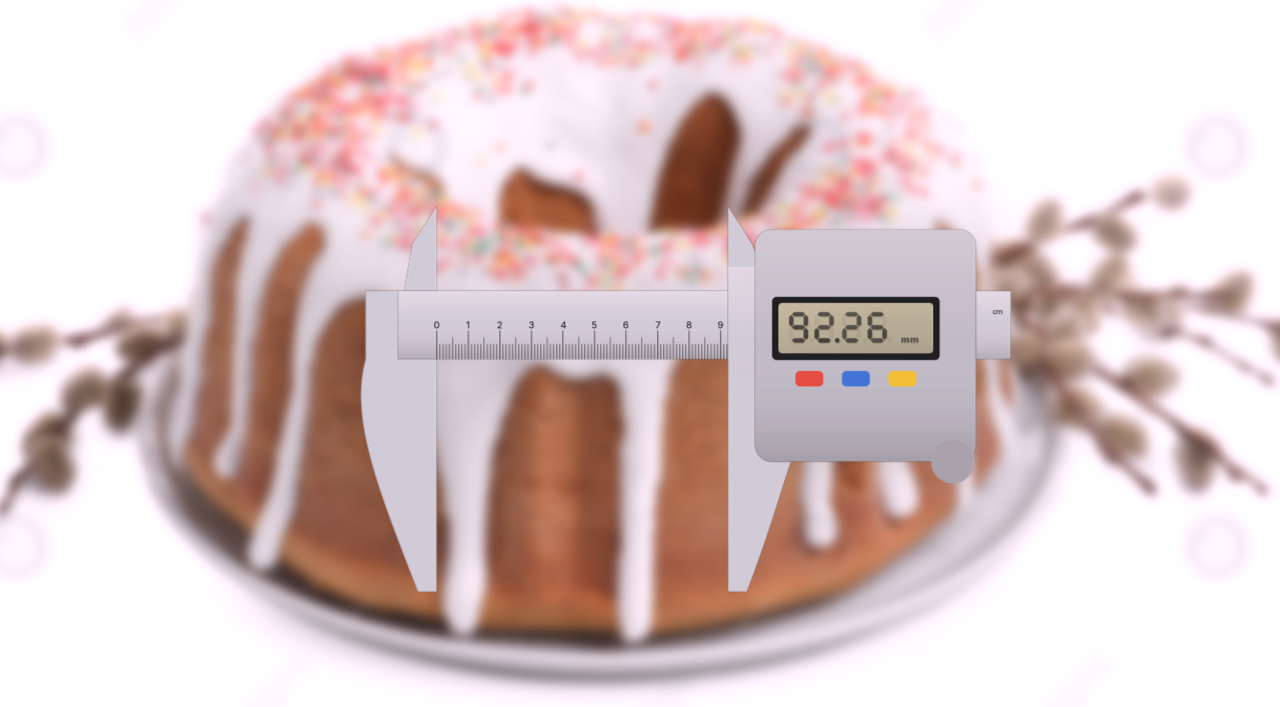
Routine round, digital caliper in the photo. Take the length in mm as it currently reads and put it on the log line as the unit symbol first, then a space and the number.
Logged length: mm 92.26
